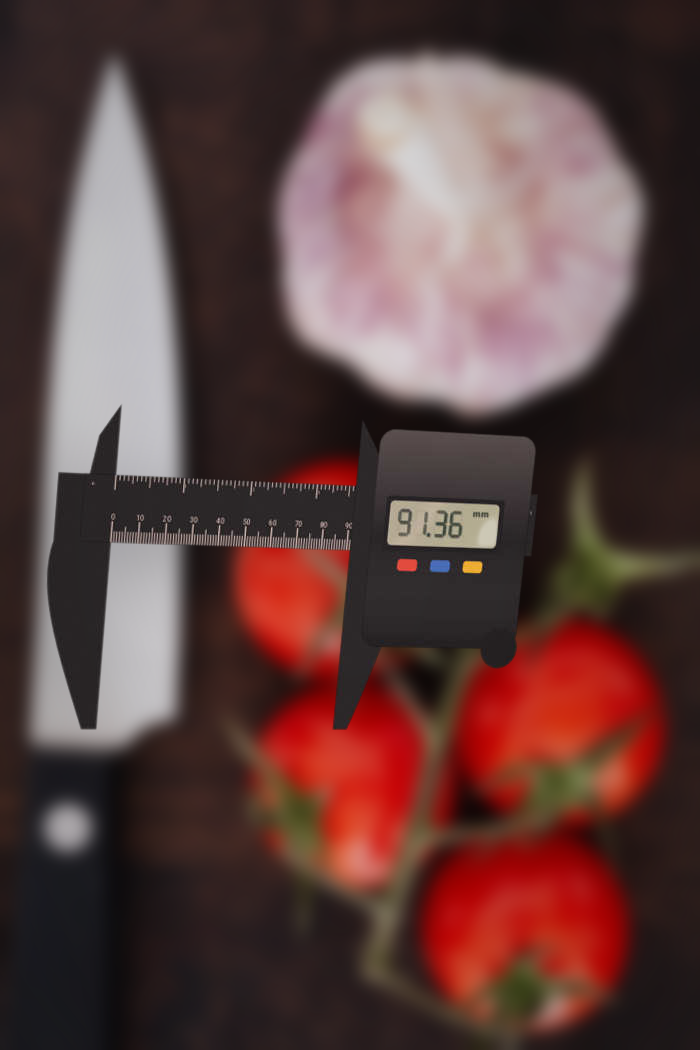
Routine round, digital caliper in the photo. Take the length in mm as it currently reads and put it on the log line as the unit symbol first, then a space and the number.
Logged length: mm 91.36
